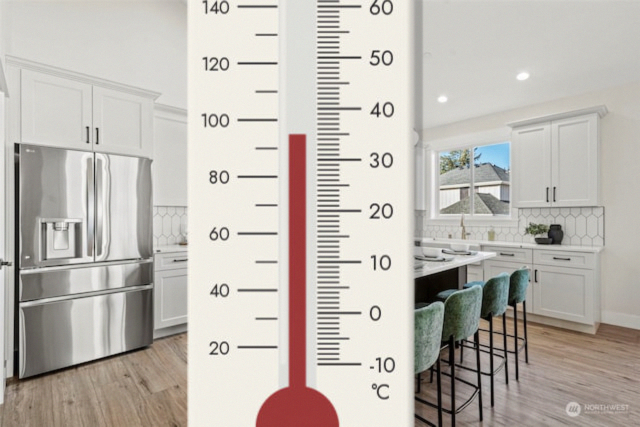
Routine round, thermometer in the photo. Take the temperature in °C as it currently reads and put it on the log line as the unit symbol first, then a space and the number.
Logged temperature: °C 35
